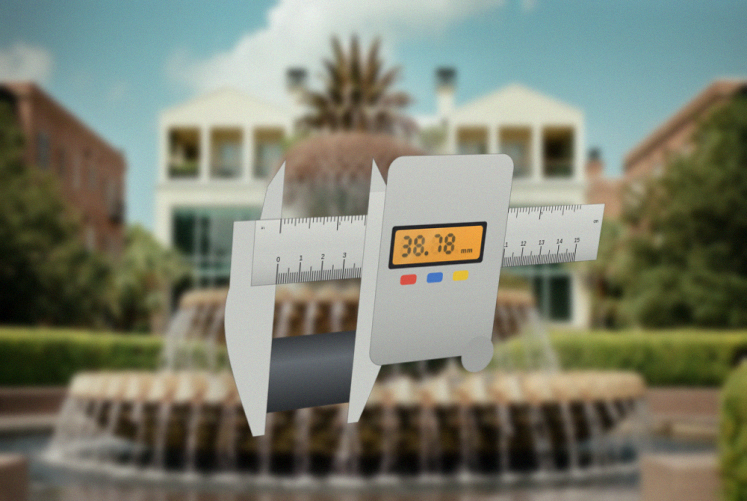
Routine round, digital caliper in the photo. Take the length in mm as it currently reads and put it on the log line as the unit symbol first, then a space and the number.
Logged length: mm 38.78
